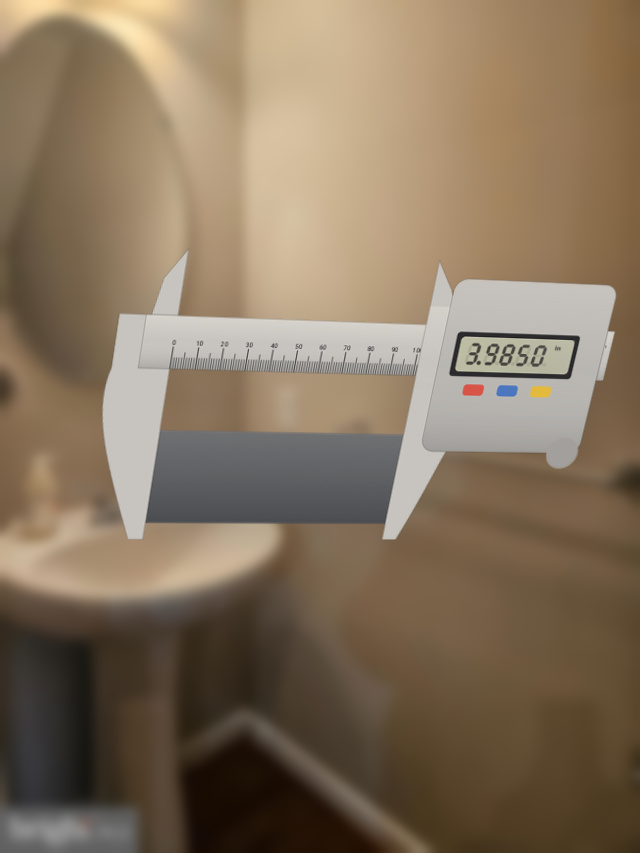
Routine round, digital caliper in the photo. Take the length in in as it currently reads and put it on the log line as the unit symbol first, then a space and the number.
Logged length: in 3.9850
